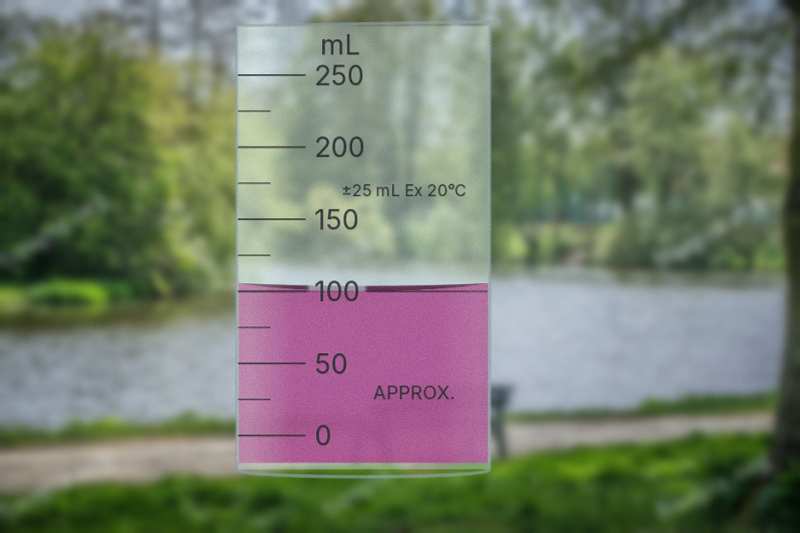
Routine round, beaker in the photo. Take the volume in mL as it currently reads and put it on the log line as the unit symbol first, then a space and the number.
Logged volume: mL 100
